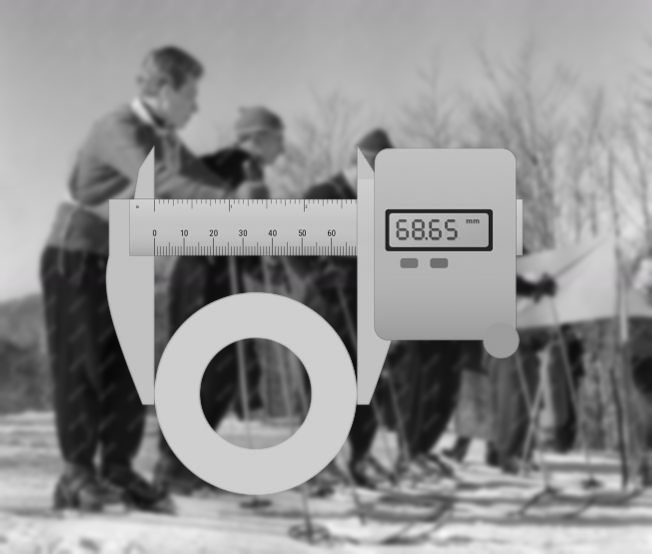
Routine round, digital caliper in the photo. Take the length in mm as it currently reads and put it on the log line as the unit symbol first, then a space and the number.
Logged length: mm 68.65
